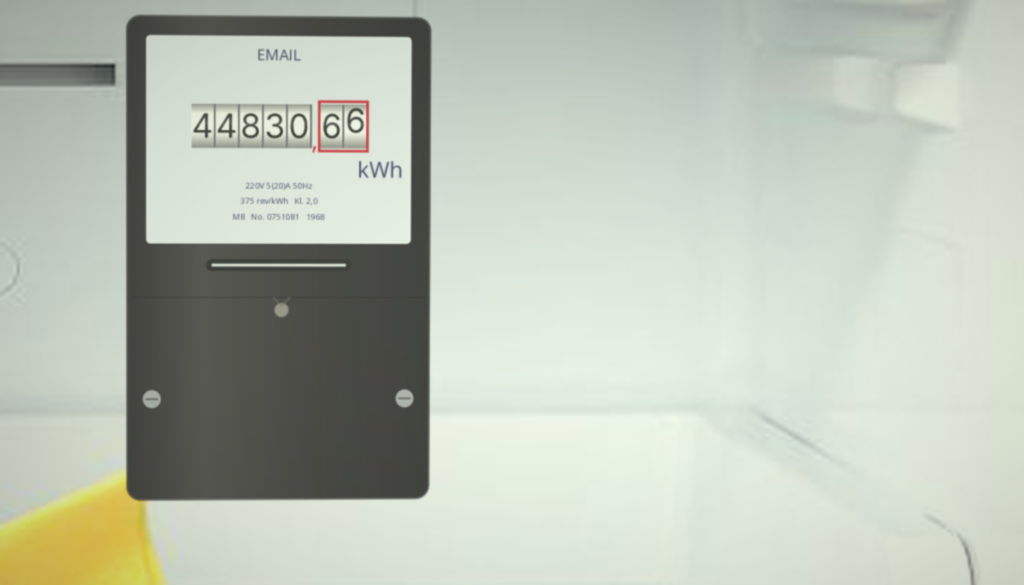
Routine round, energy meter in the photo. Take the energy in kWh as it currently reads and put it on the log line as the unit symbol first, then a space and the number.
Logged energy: kWh 44830.66
